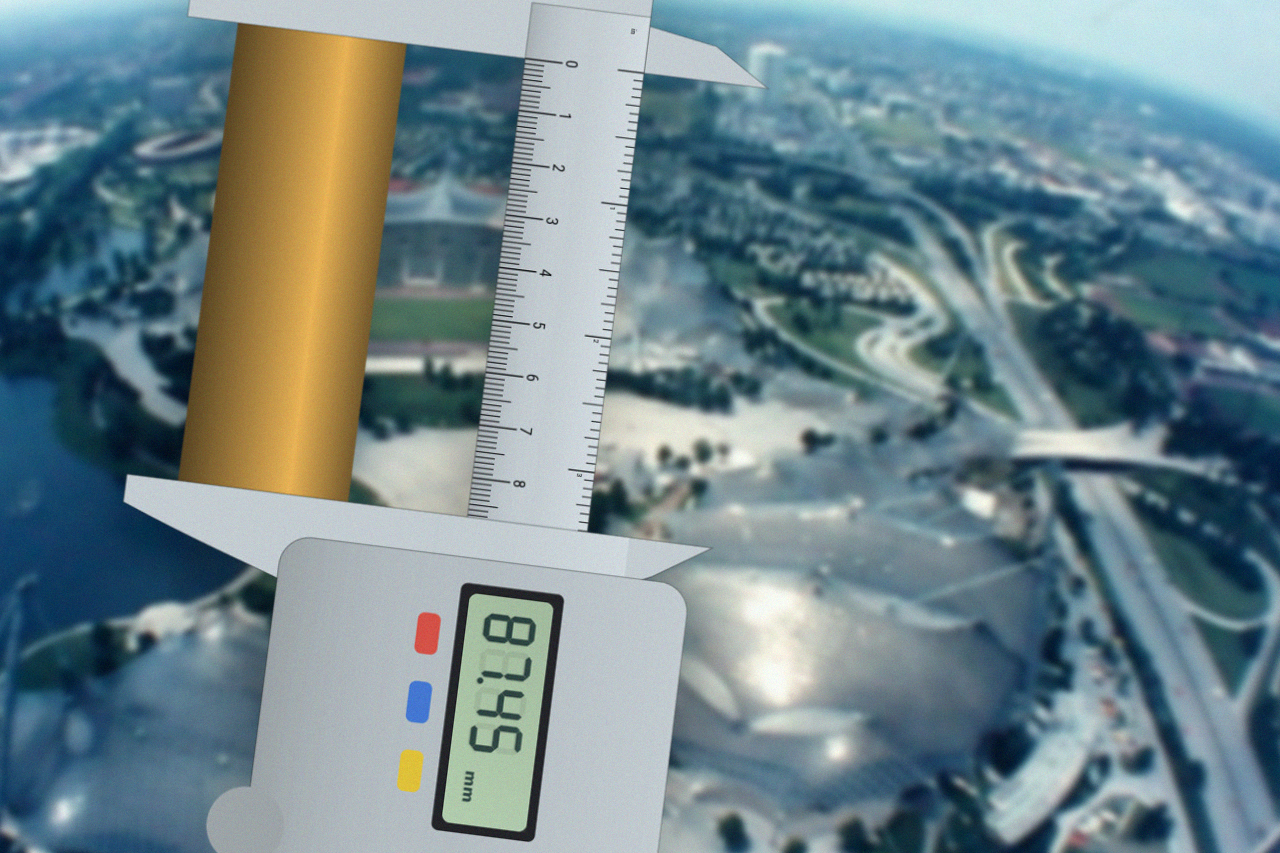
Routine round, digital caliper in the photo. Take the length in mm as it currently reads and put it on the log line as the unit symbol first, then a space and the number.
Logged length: mm 87.45
